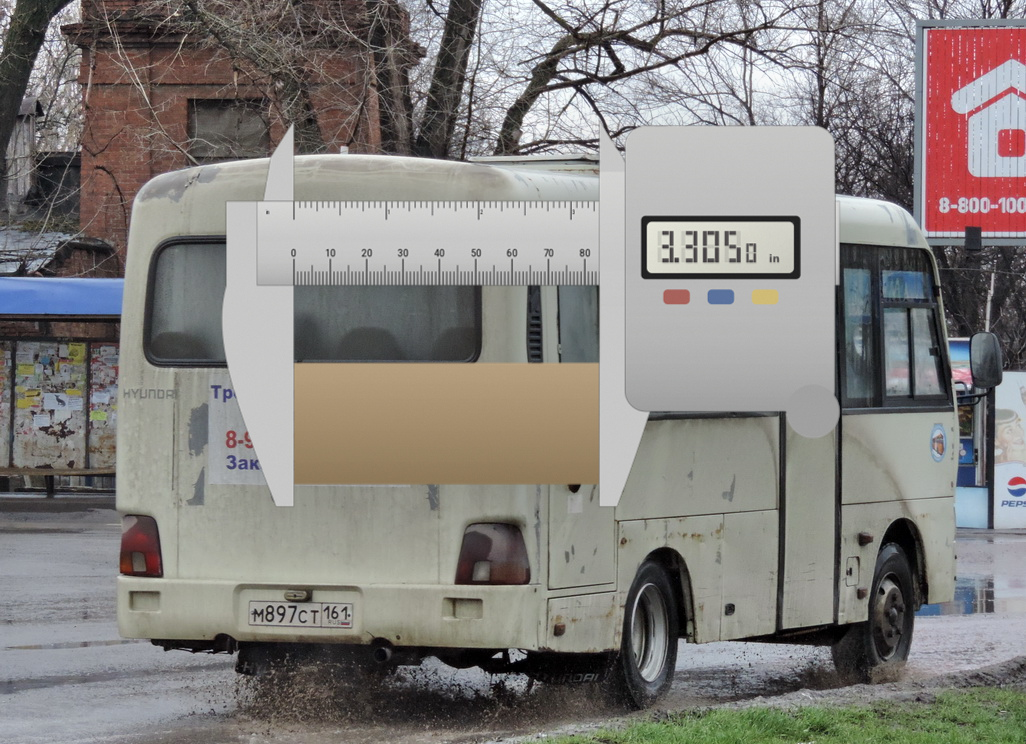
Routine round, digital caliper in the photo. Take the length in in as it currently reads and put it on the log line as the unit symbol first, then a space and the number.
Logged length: in 3.3050
